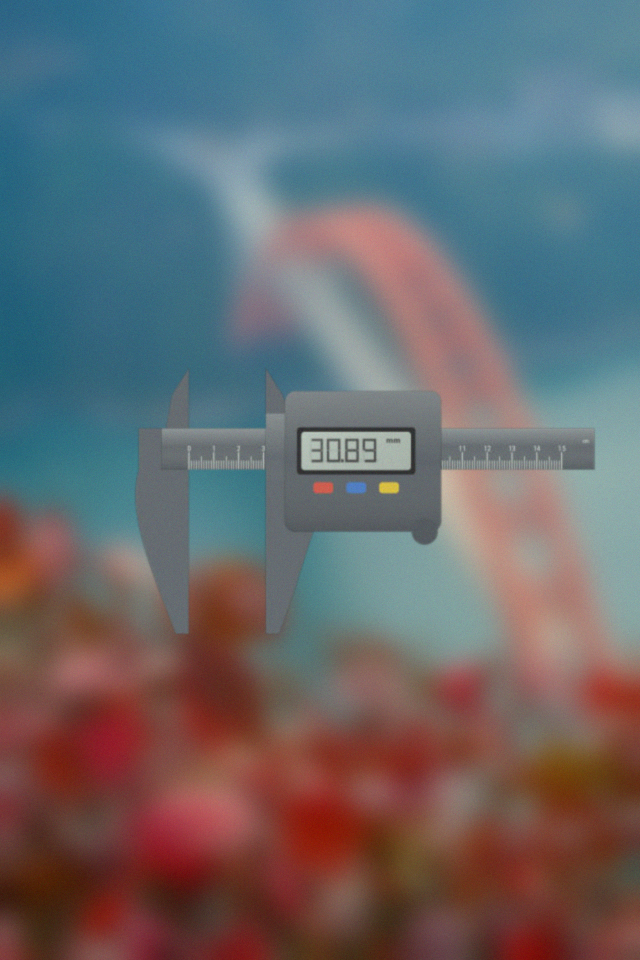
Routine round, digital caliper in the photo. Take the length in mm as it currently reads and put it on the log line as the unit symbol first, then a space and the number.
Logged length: mm 30.89
